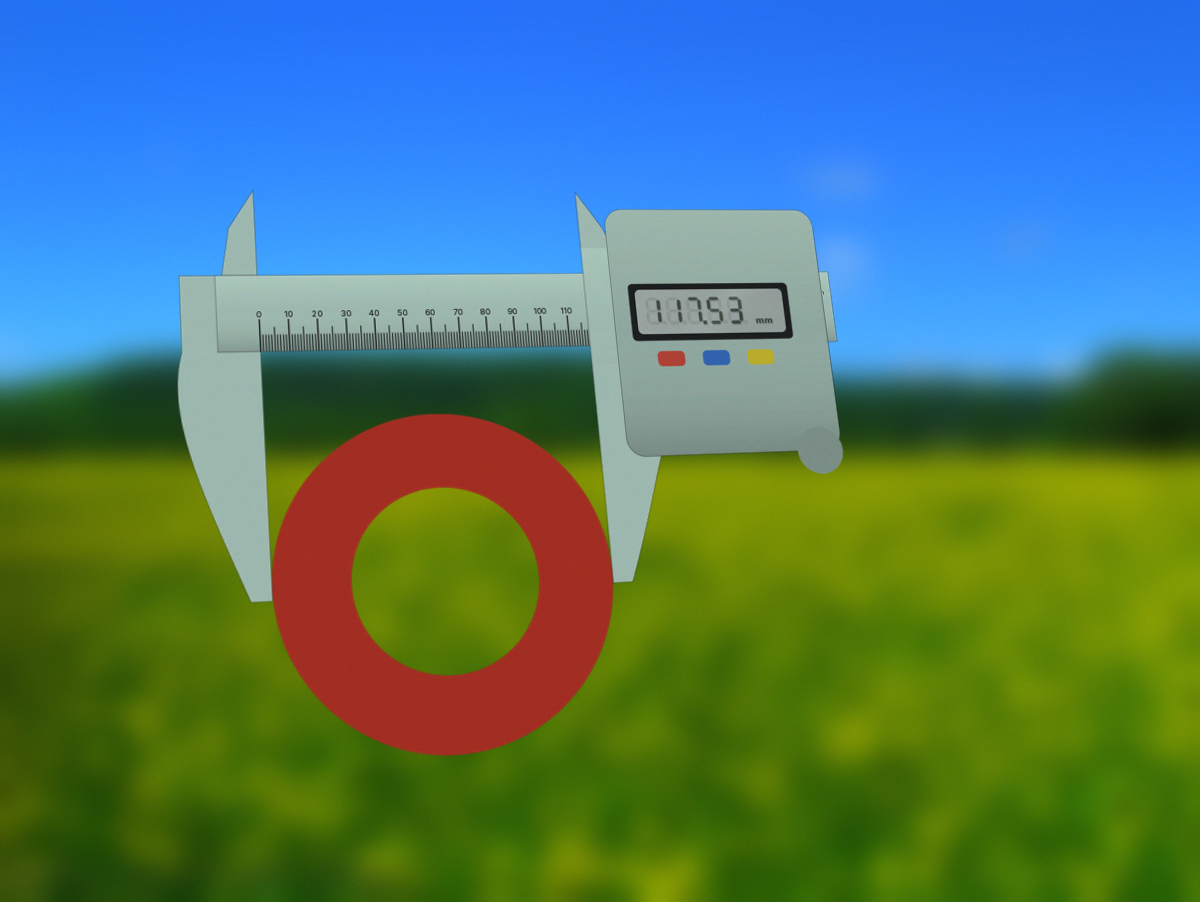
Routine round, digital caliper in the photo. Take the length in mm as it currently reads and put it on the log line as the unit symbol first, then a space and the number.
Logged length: mm 117.53
